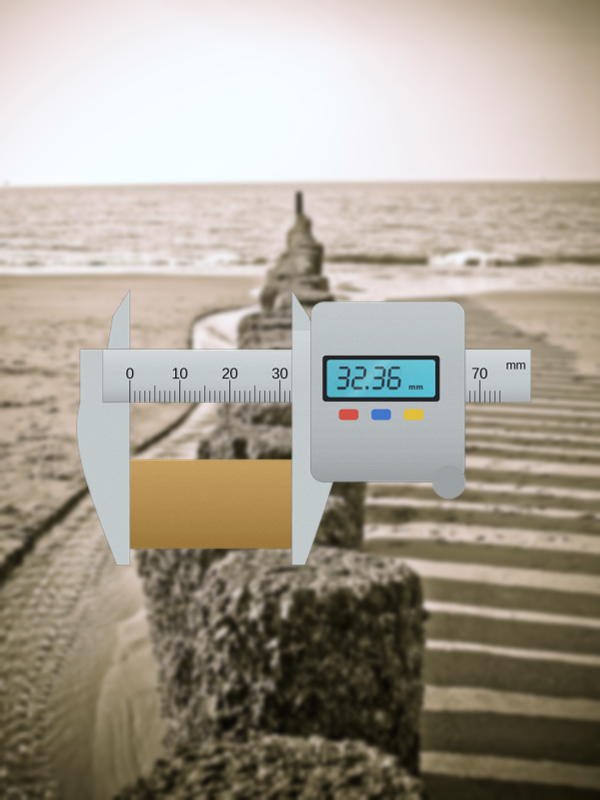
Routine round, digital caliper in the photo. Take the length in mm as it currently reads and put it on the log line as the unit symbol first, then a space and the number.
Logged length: mm 32.36
